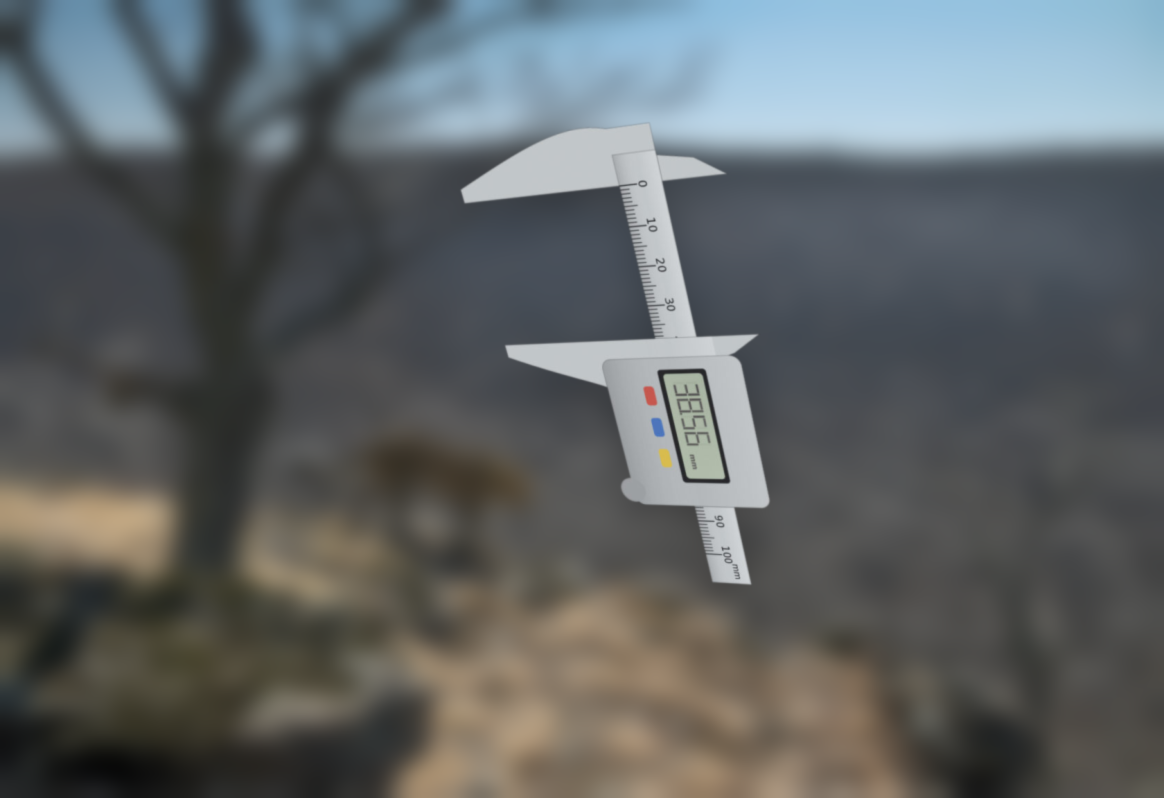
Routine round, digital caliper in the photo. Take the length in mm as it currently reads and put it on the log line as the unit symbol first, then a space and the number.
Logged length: mm 38.56
